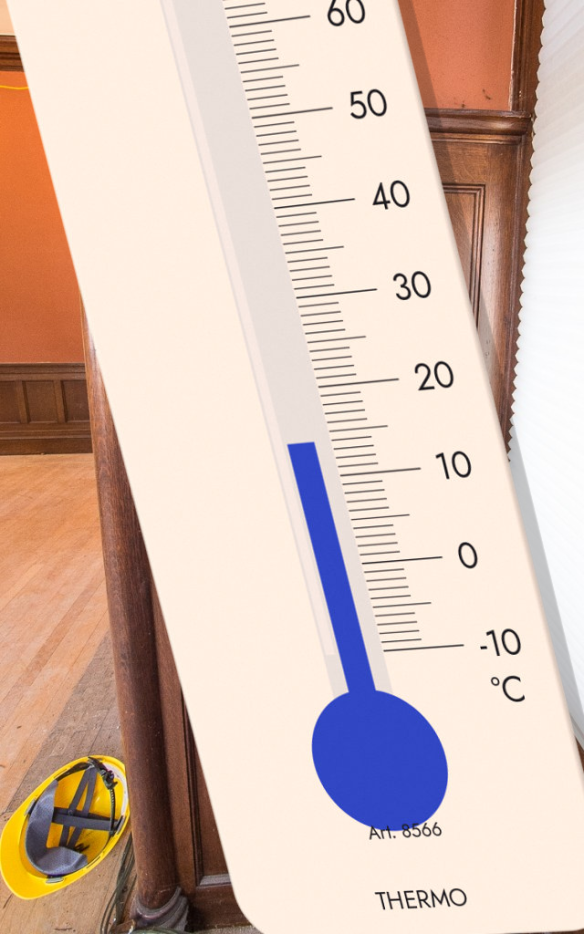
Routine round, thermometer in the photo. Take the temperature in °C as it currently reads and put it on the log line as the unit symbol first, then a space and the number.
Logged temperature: °C 14
